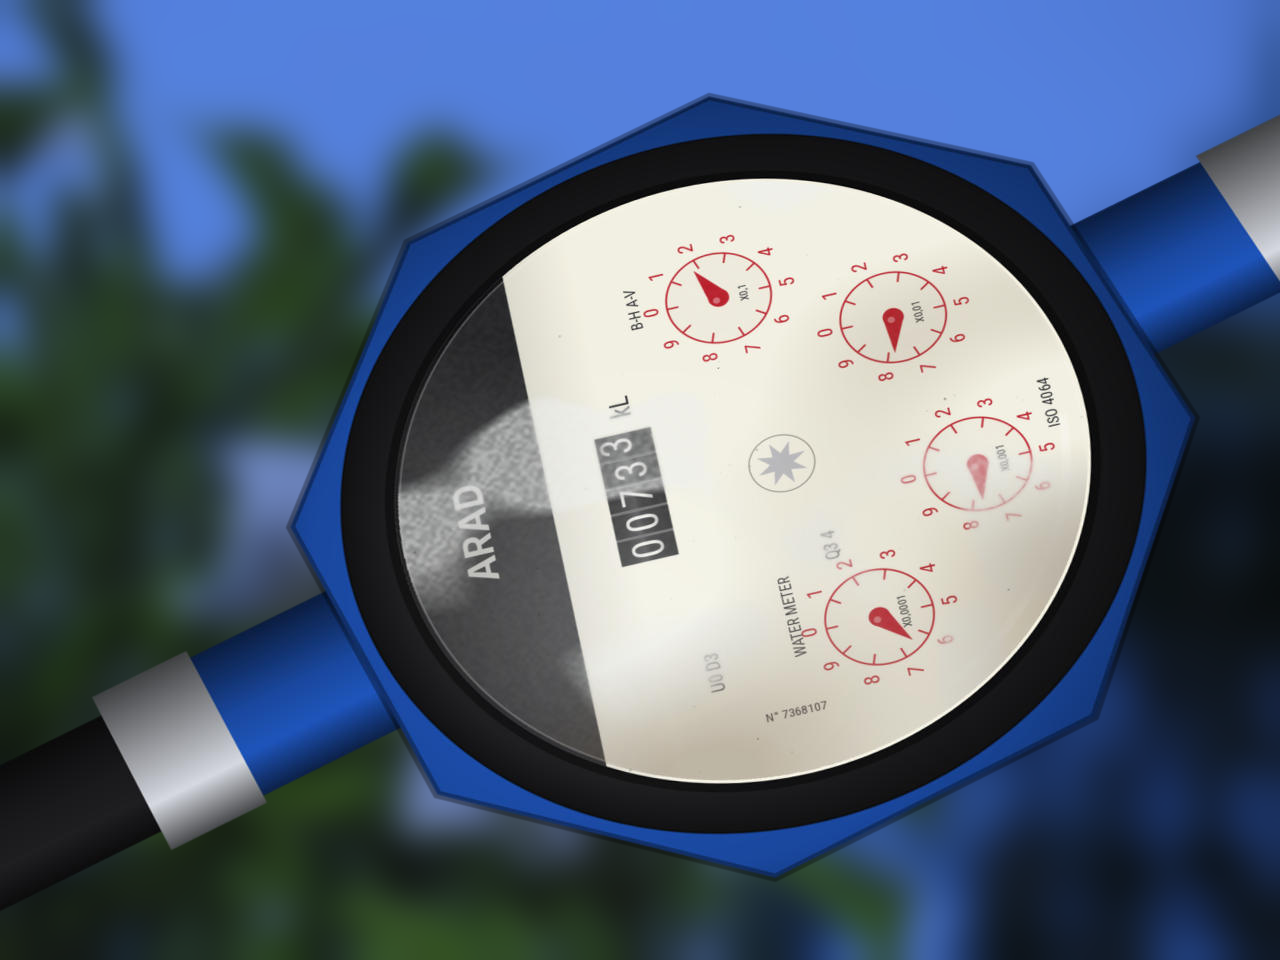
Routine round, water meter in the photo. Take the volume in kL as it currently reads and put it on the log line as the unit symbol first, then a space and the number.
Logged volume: kL 733.1776
